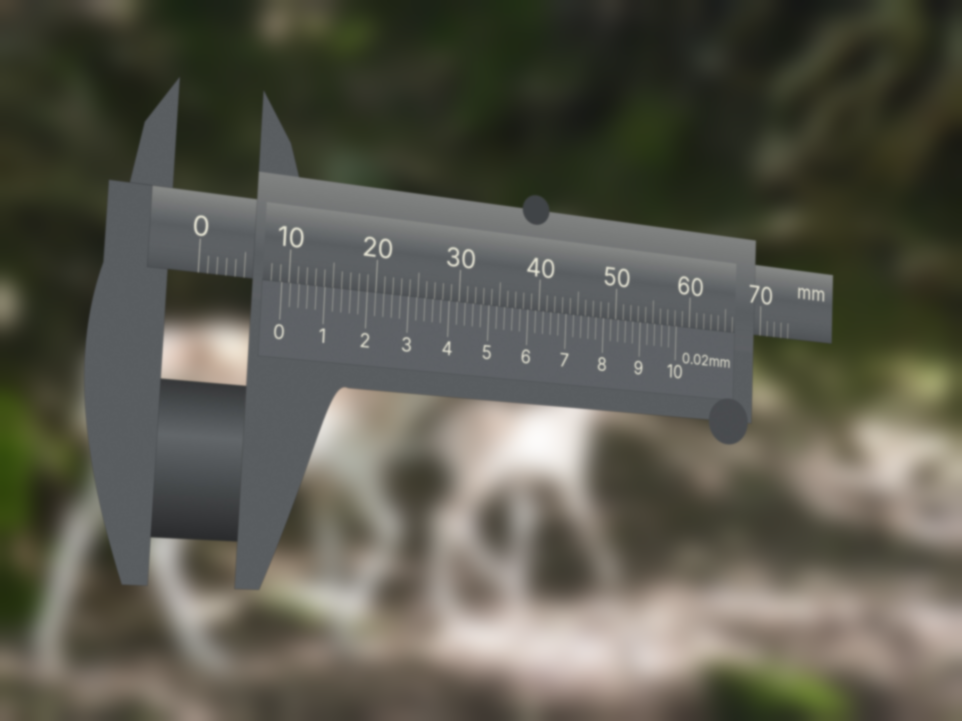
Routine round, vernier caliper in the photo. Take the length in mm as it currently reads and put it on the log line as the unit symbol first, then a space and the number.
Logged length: mm 9.2
